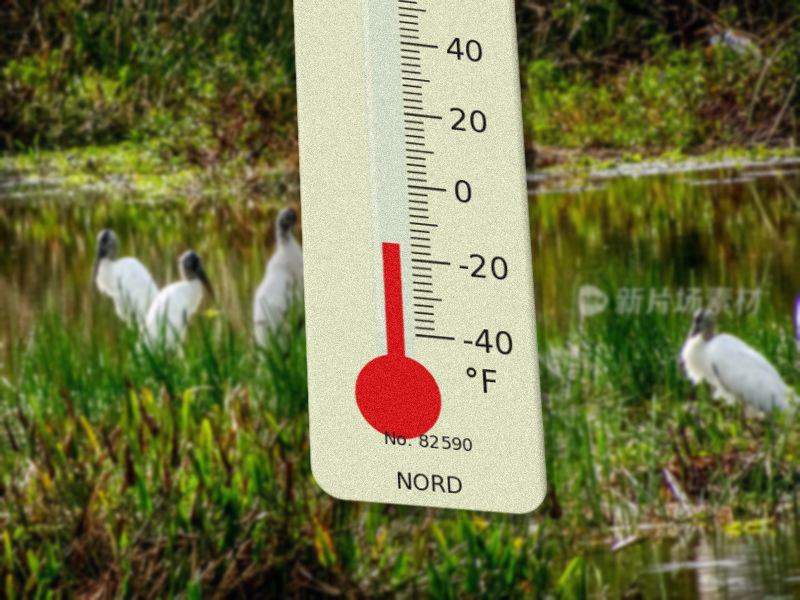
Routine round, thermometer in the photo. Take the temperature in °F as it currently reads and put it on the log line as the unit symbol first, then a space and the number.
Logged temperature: °F -16
